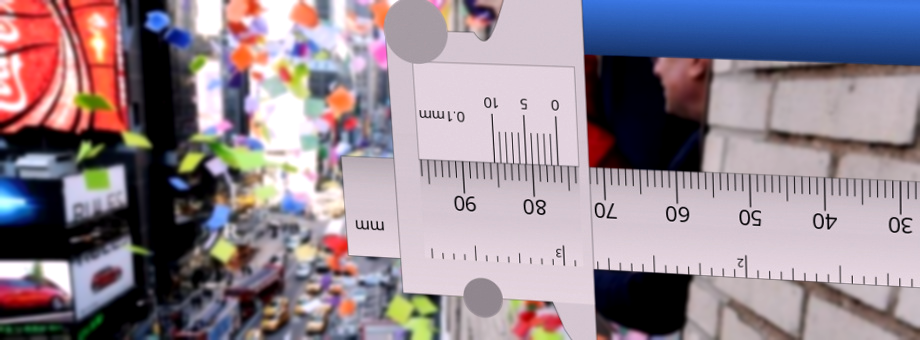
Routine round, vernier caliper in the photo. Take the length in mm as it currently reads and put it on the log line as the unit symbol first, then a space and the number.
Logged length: mm 76.4
